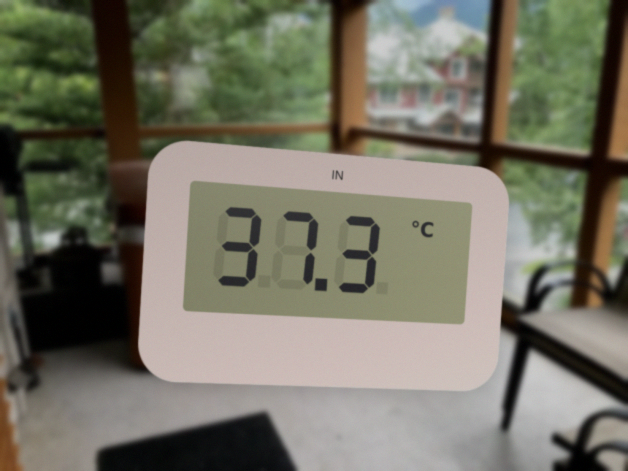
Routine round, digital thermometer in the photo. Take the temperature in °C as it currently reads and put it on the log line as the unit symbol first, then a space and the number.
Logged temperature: °C 37.3
